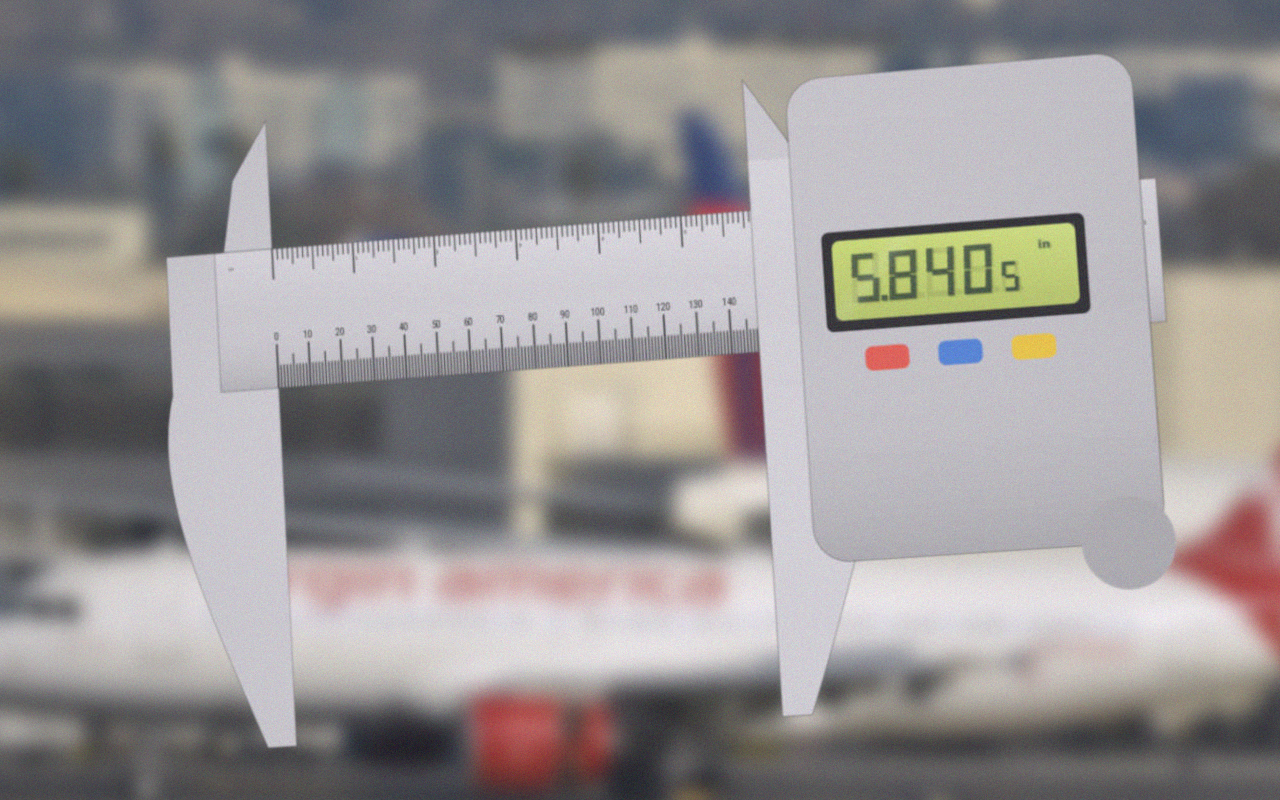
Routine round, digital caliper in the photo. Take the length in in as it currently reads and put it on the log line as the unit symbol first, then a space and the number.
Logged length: in 5.8405
